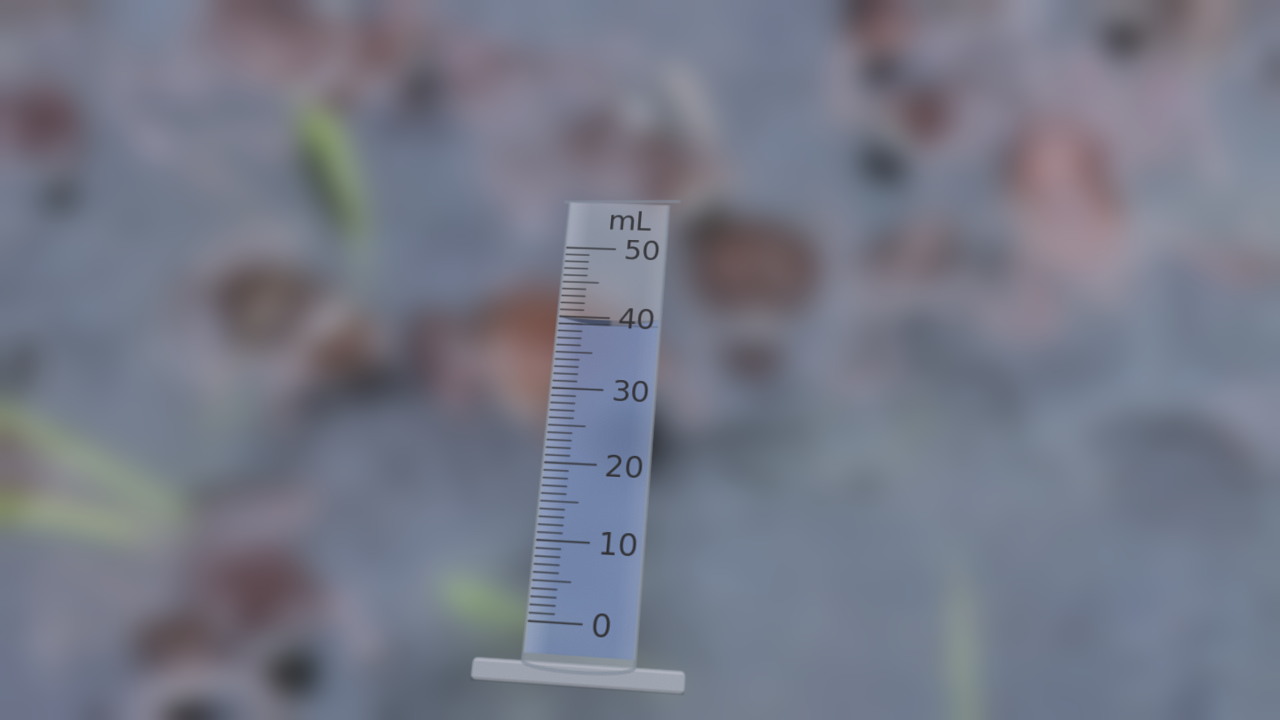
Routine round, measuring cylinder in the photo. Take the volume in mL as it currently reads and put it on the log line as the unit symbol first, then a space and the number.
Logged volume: mL 39
